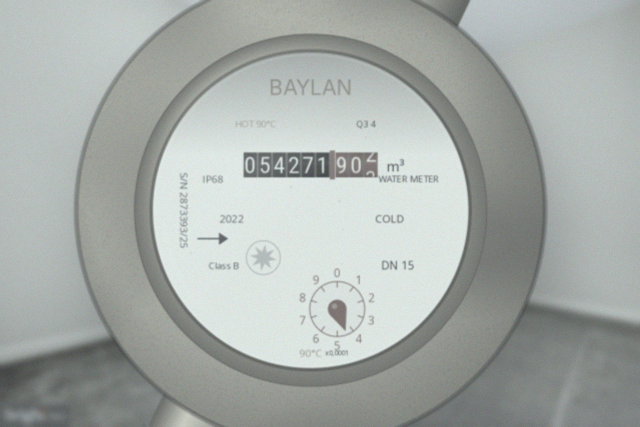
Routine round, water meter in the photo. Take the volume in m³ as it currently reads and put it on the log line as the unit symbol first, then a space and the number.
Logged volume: m³ 54271.9024
